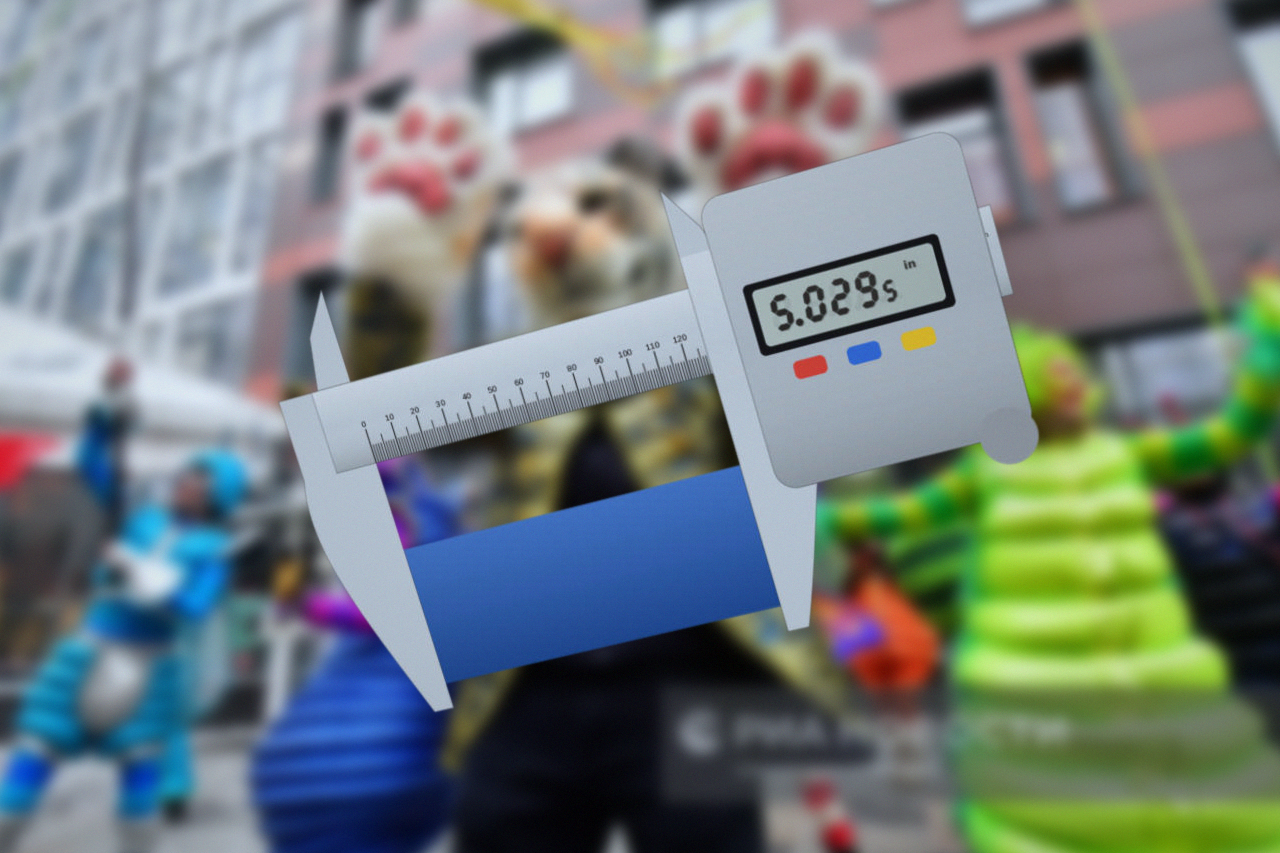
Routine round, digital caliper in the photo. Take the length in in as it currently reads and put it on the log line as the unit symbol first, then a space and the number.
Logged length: in 5.0295
